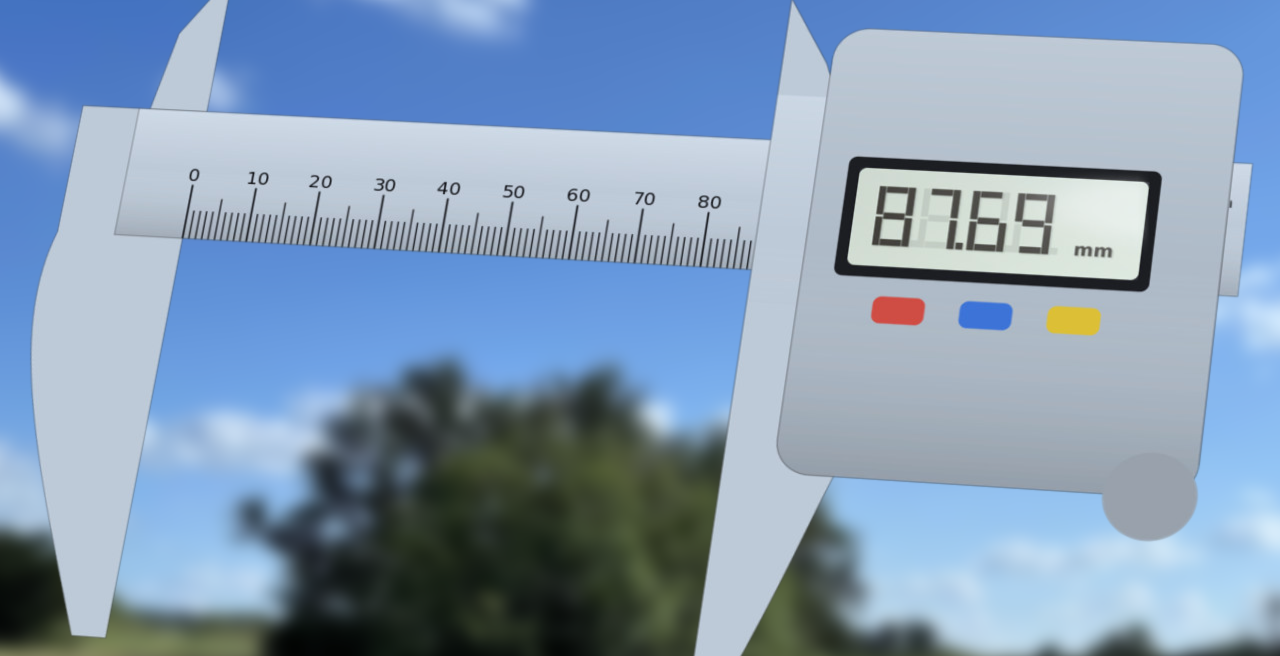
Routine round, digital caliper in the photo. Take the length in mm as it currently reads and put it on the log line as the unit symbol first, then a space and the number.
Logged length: mm 87.69
